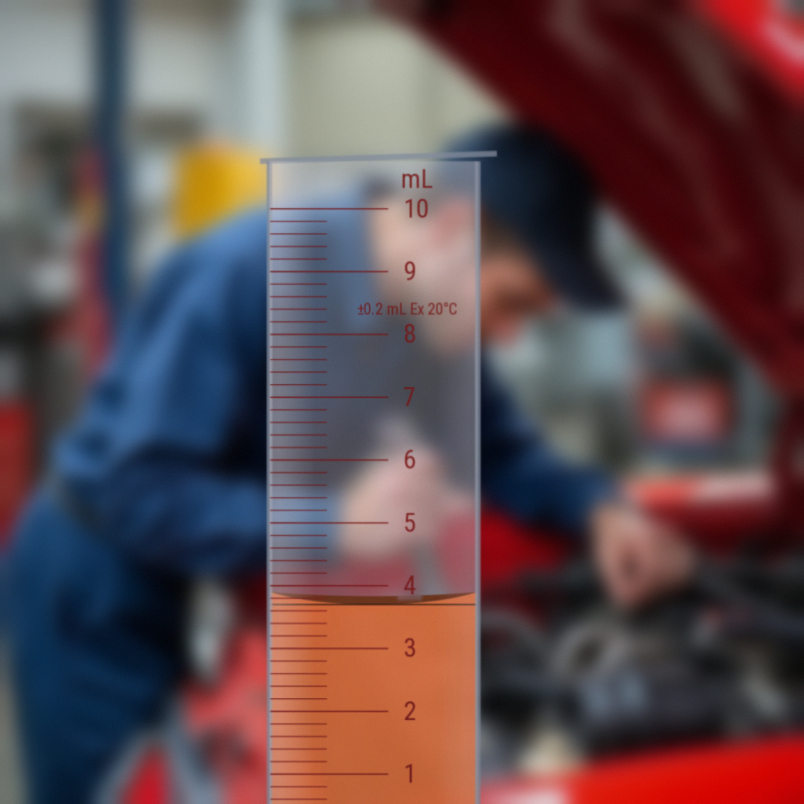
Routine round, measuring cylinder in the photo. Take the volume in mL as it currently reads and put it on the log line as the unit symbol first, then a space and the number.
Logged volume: mL 3.7
